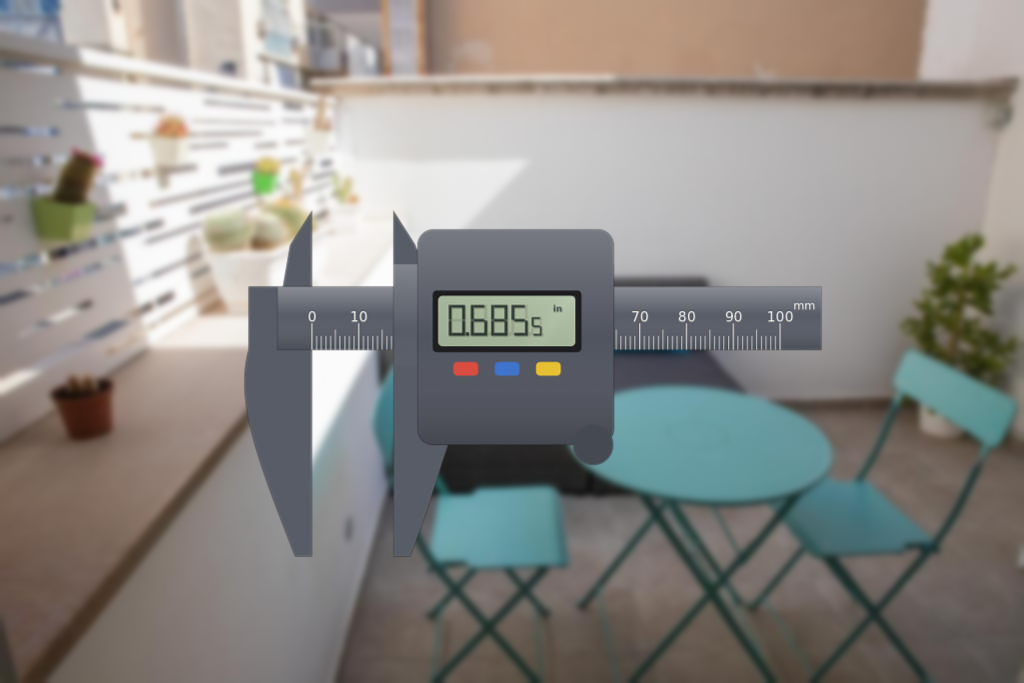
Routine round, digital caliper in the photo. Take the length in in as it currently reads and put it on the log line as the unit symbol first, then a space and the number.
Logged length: in 0.6855
